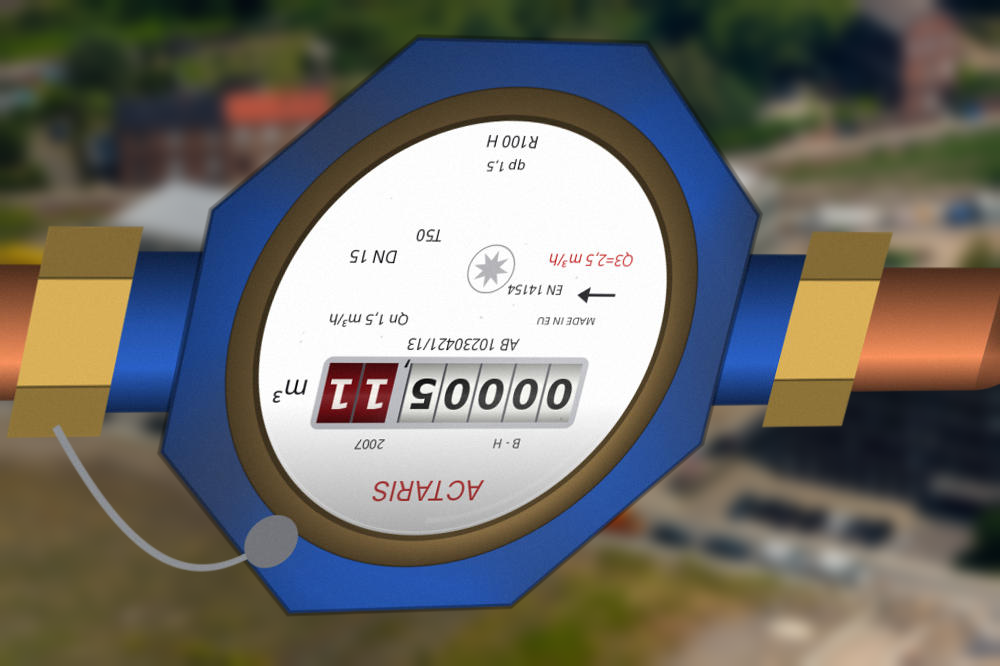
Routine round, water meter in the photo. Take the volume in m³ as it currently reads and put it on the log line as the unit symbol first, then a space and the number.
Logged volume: m³ 5.11
